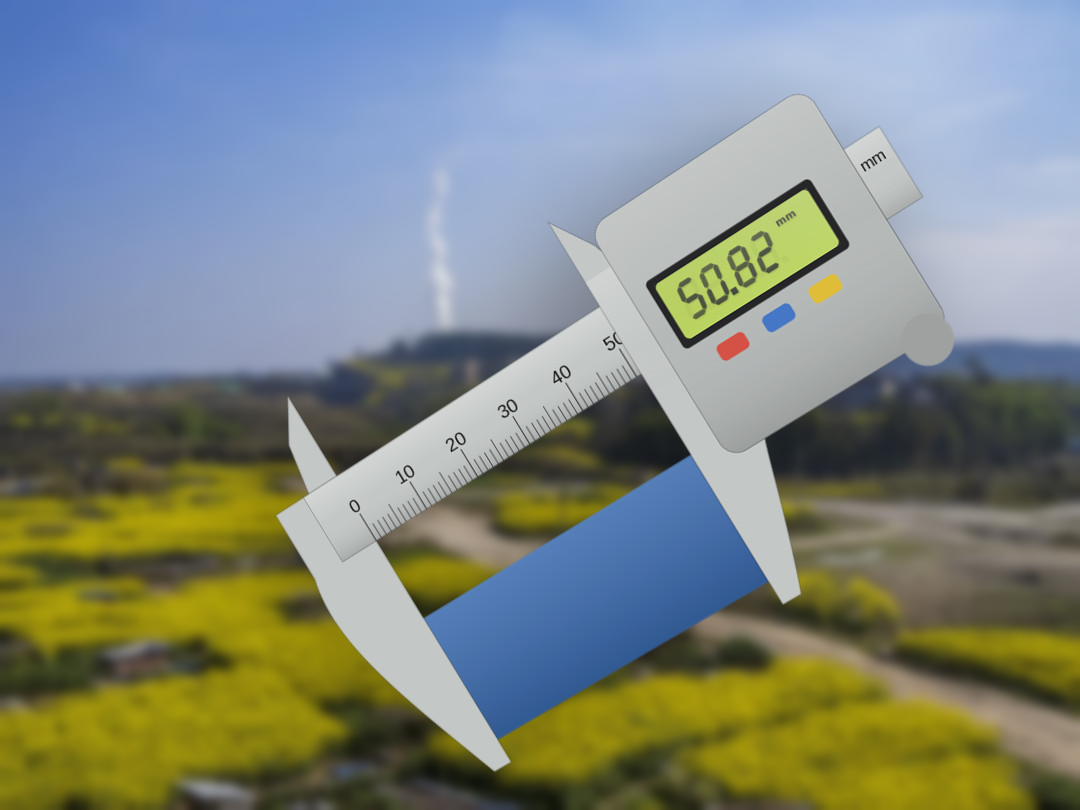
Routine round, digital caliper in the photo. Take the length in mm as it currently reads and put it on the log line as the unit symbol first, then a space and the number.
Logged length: mm 50.82
